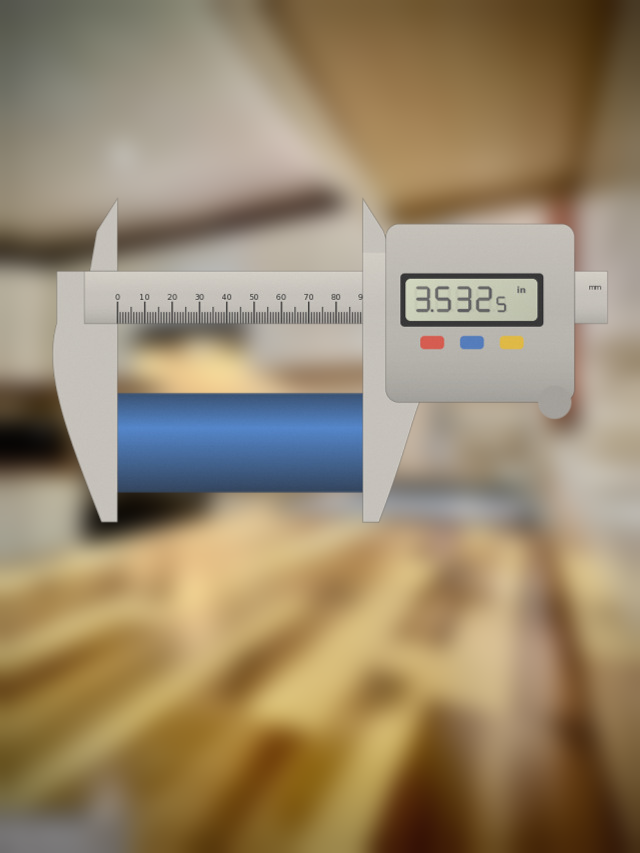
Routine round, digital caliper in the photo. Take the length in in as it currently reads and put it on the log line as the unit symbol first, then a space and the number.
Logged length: in 3.5325
